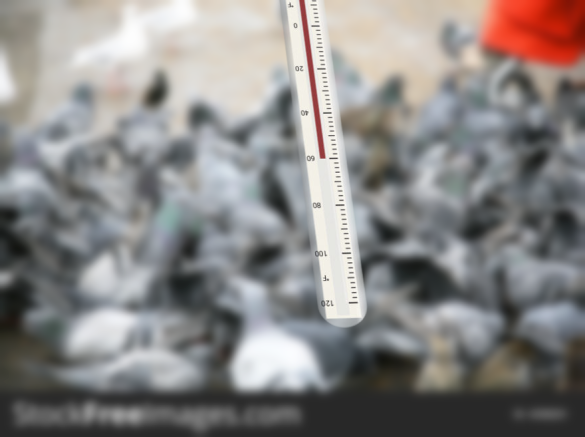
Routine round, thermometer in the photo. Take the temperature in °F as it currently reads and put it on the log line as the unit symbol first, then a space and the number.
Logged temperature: °F 60
